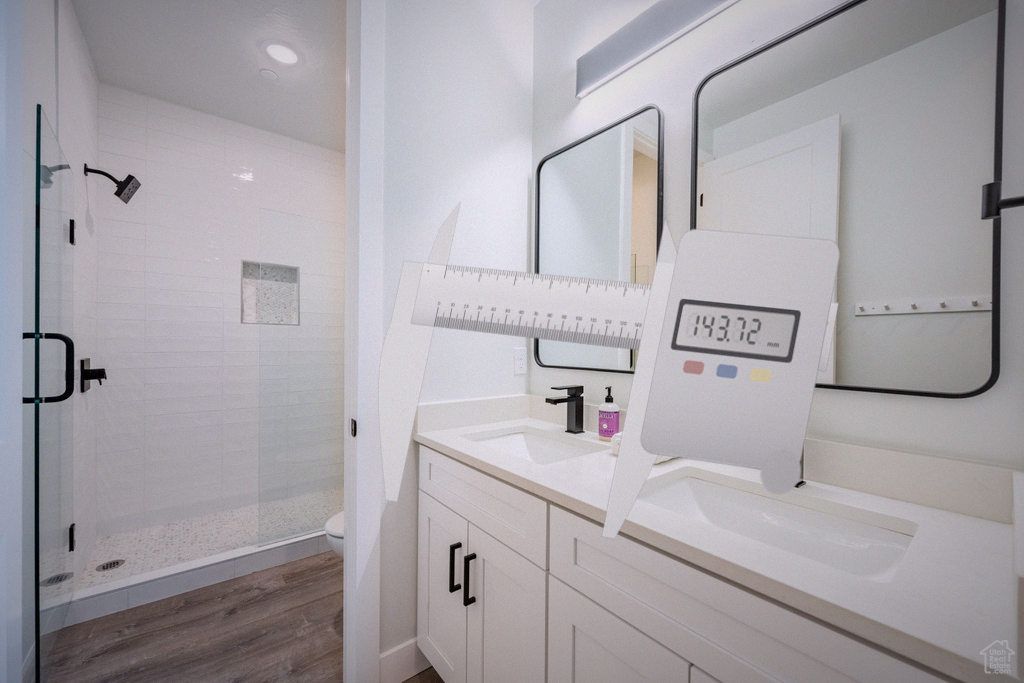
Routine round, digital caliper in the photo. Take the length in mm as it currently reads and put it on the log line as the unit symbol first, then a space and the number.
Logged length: mm 143.72
